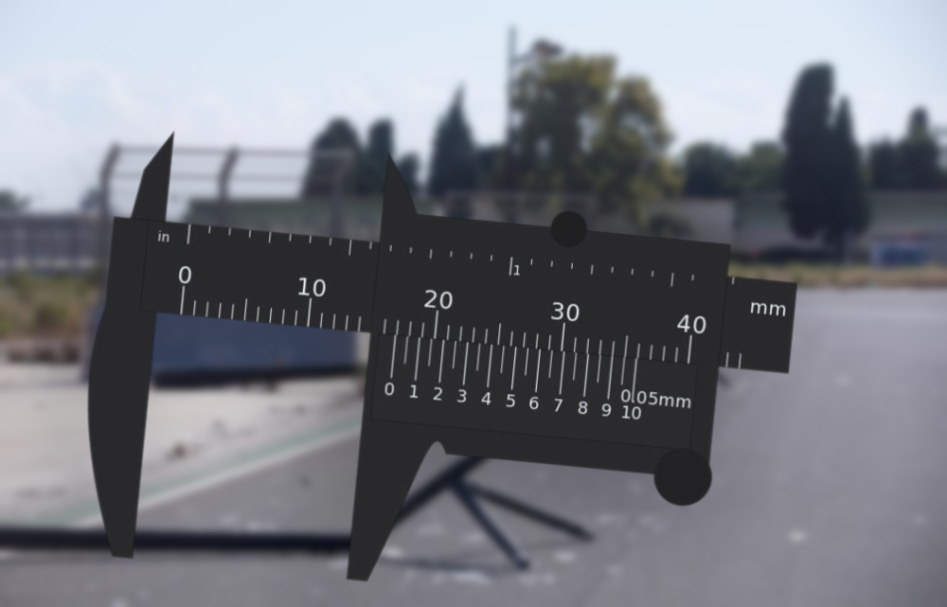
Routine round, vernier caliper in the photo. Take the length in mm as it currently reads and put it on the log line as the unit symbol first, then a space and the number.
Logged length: mm 16.9
